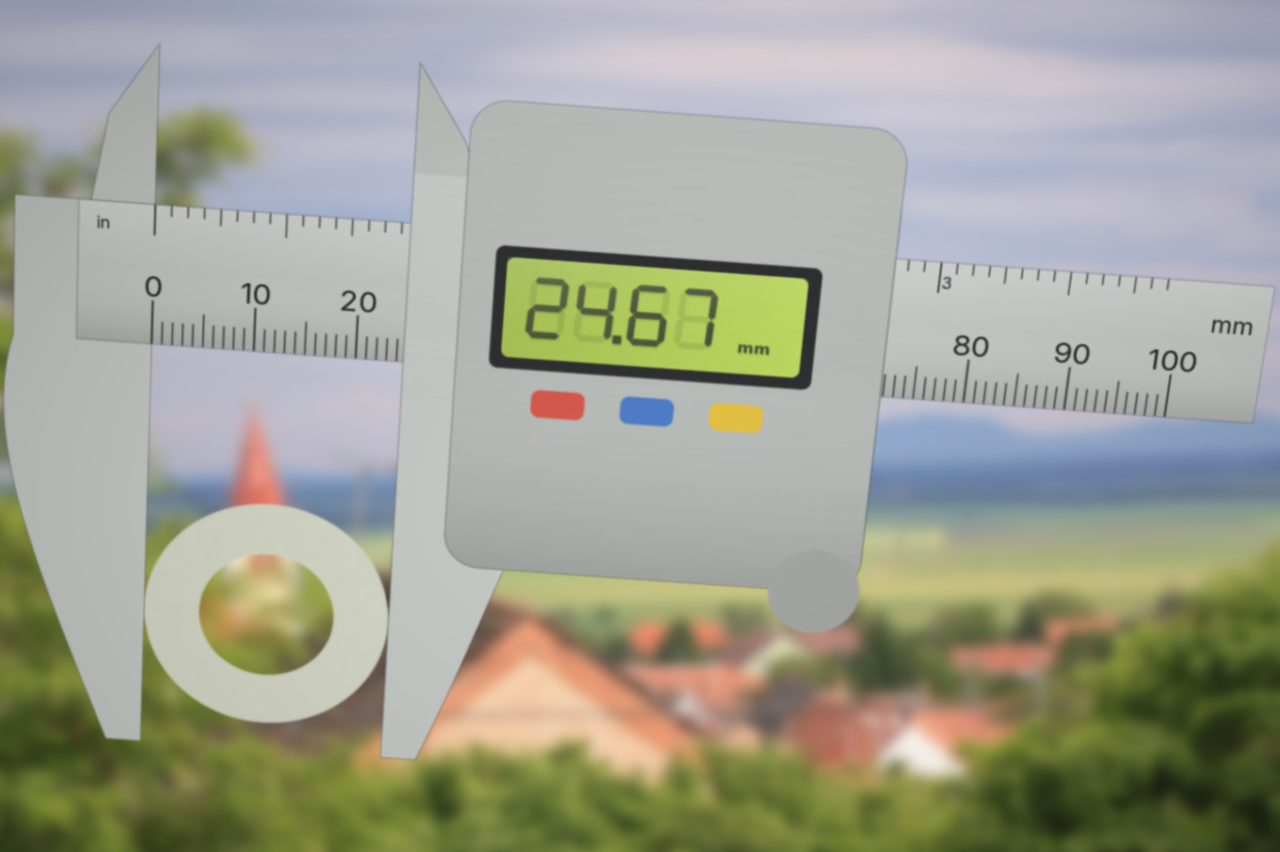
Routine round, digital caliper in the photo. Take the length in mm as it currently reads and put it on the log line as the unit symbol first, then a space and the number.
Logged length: mm 24.67
